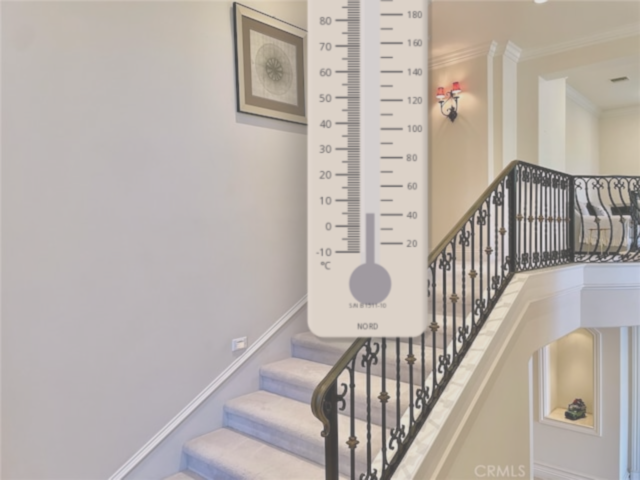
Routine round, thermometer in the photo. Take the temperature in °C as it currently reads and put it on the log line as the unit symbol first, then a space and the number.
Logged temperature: °C 5
